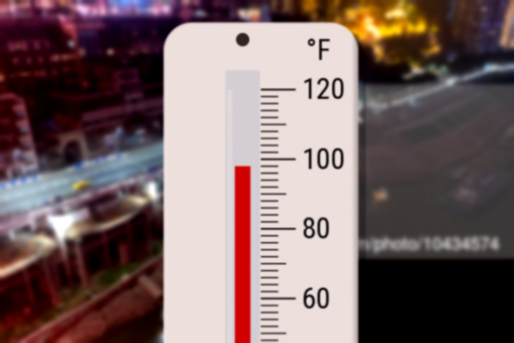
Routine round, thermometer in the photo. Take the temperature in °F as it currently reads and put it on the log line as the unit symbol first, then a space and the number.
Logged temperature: °F 98
